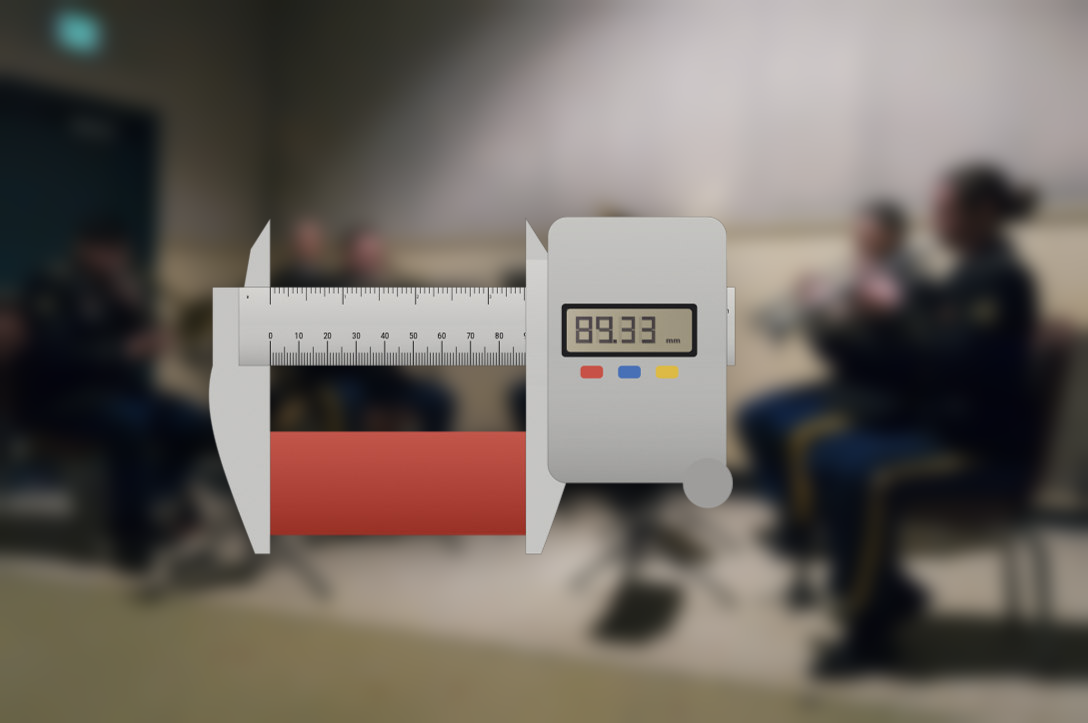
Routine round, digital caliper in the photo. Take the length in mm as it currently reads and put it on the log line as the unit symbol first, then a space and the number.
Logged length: mm 89.33
